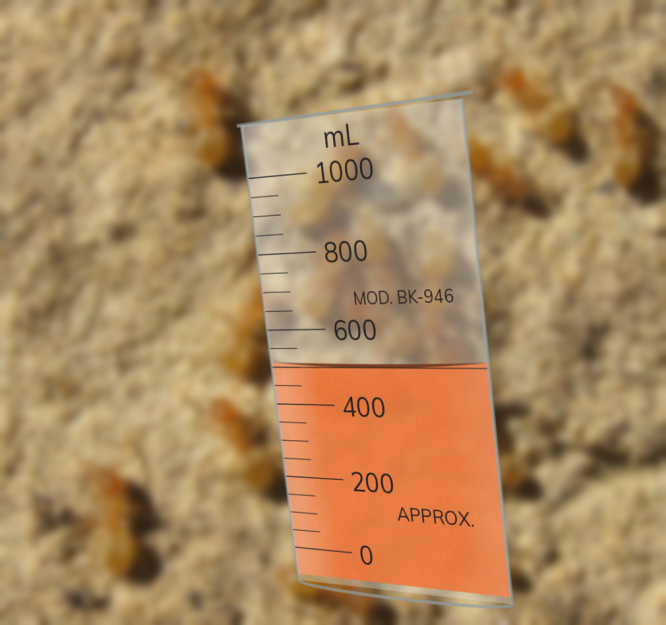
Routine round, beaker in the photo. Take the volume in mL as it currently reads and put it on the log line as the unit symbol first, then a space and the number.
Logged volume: mL 500
